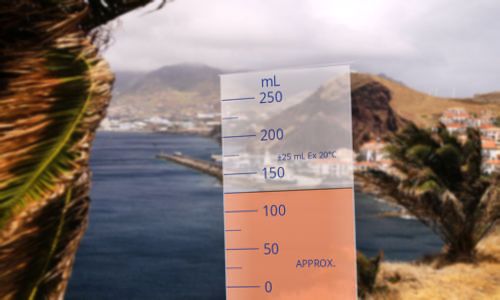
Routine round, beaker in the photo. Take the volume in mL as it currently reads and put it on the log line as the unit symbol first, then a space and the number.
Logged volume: mL 125
